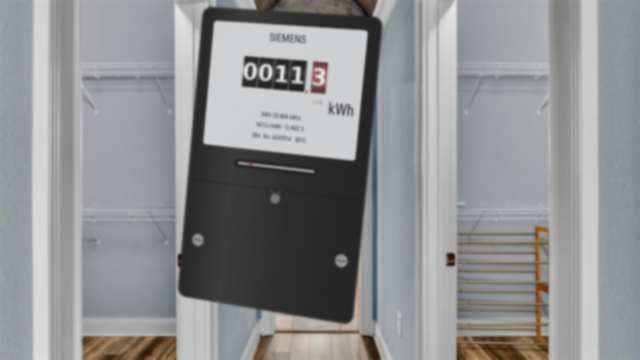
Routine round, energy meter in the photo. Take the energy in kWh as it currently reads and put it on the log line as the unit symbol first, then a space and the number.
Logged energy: kWh 11.3
